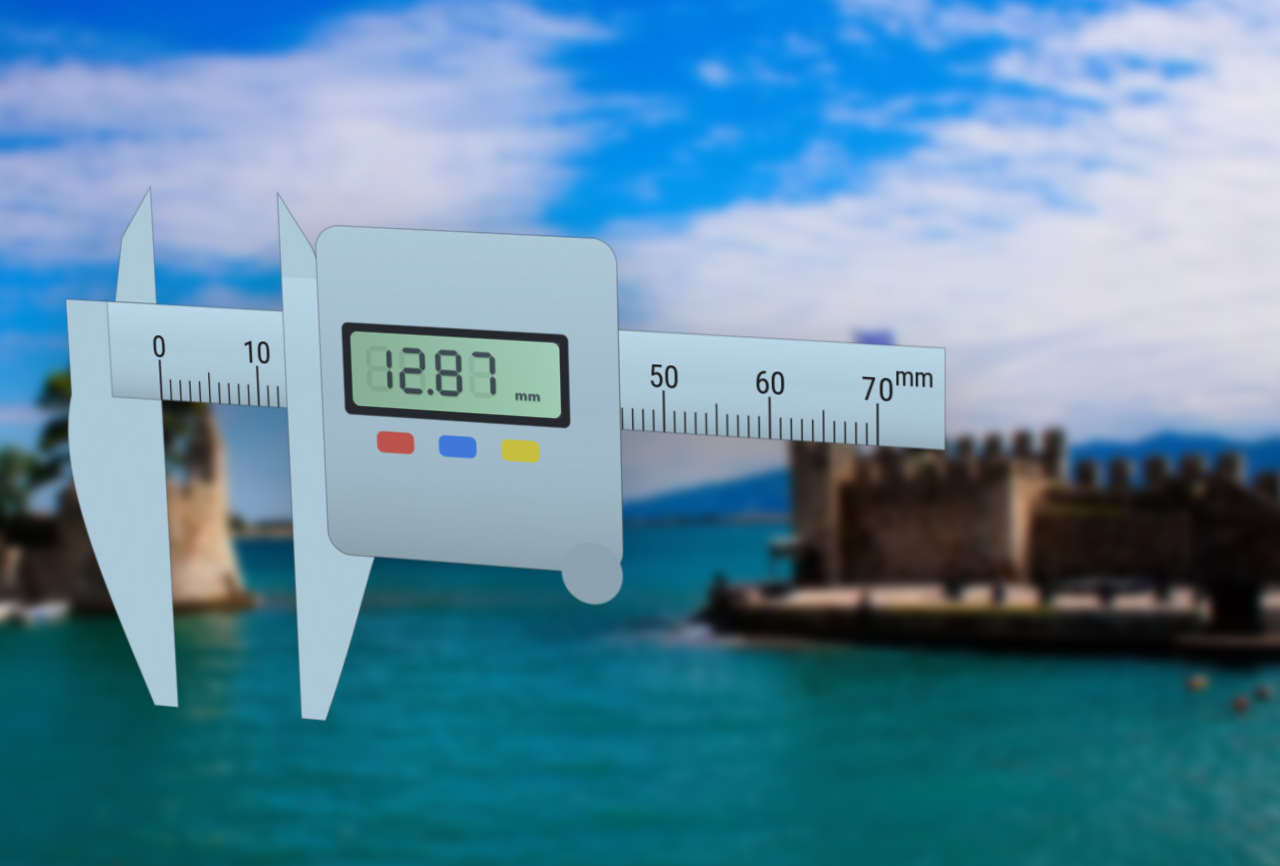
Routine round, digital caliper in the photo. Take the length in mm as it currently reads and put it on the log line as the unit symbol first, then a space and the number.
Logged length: mm 12.87
